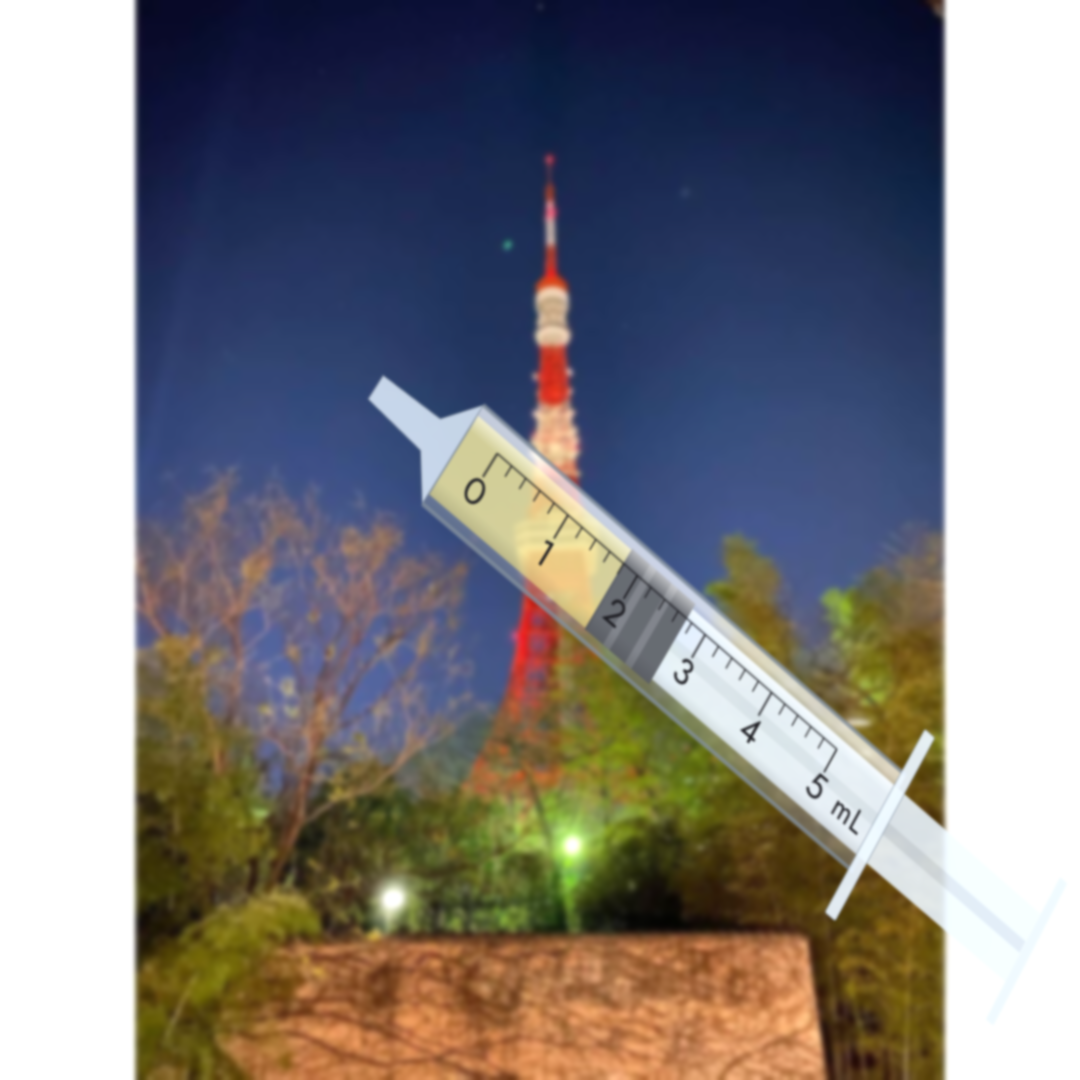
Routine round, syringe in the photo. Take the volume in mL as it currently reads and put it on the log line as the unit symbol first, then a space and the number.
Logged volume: mL 1.8
